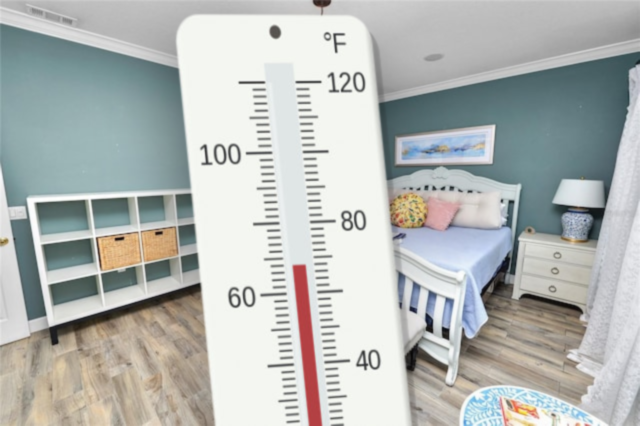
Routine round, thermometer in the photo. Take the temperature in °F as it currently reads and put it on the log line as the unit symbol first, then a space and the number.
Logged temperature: °F 68
